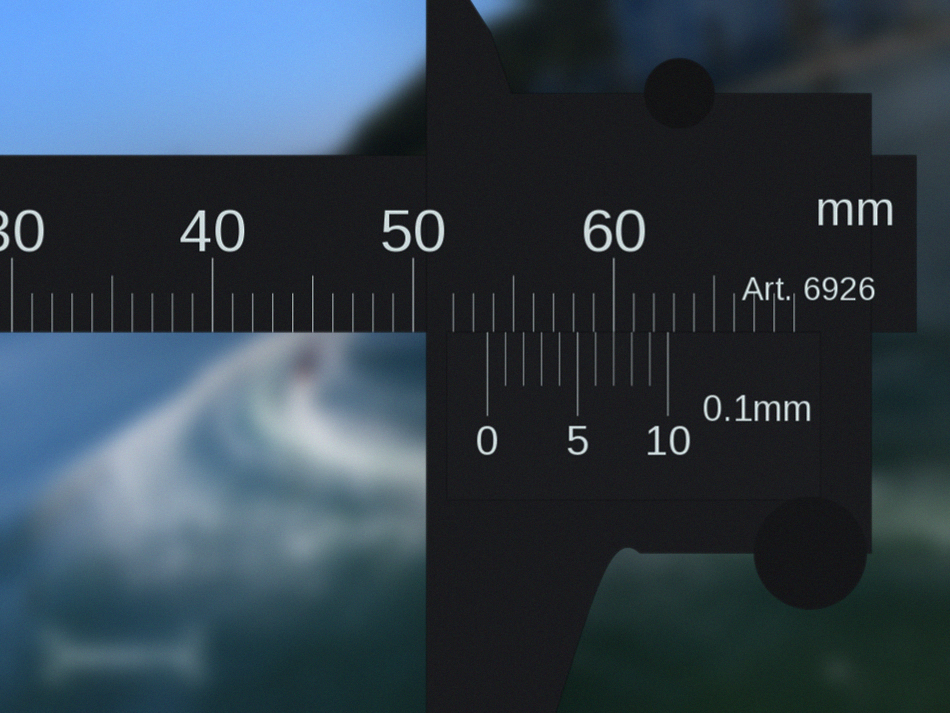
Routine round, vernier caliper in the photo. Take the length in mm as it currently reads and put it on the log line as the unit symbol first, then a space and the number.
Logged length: mm 53.7
